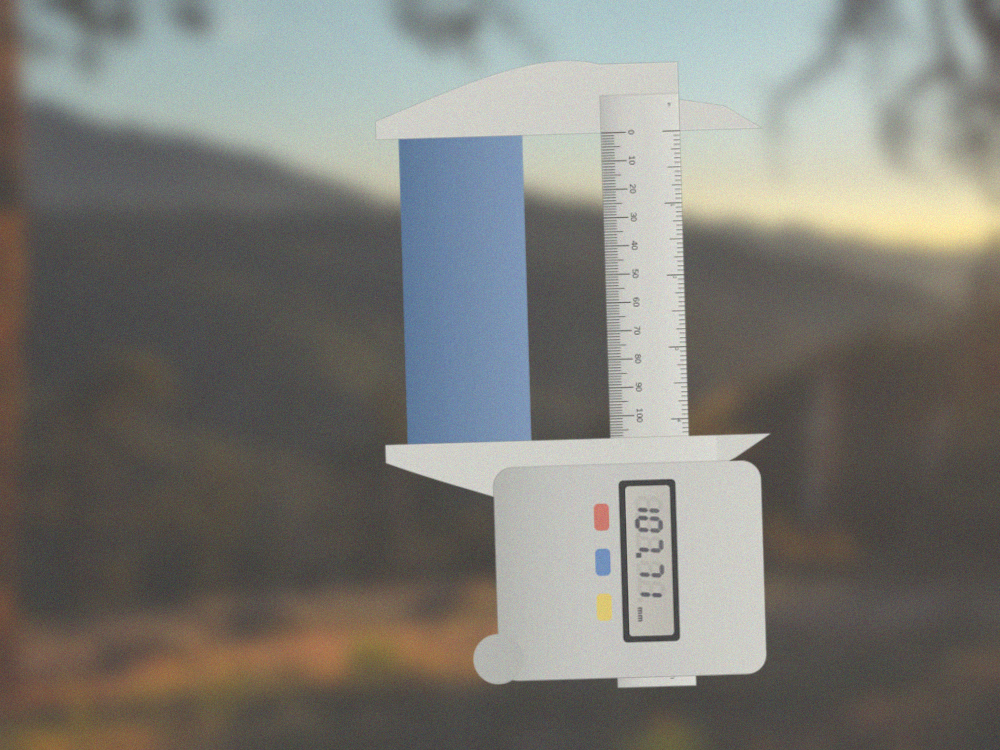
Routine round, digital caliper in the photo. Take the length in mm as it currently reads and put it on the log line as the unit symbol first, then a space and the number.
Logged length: mm 107.71
